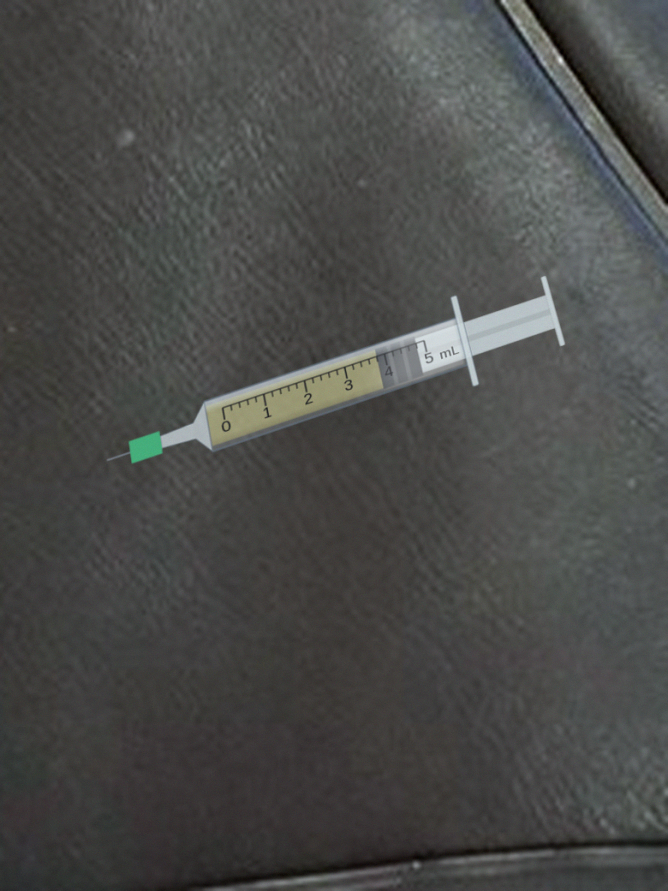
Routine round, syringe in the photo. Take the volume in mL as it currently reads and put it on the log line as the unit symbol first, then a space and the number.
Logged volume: mL 3.8
